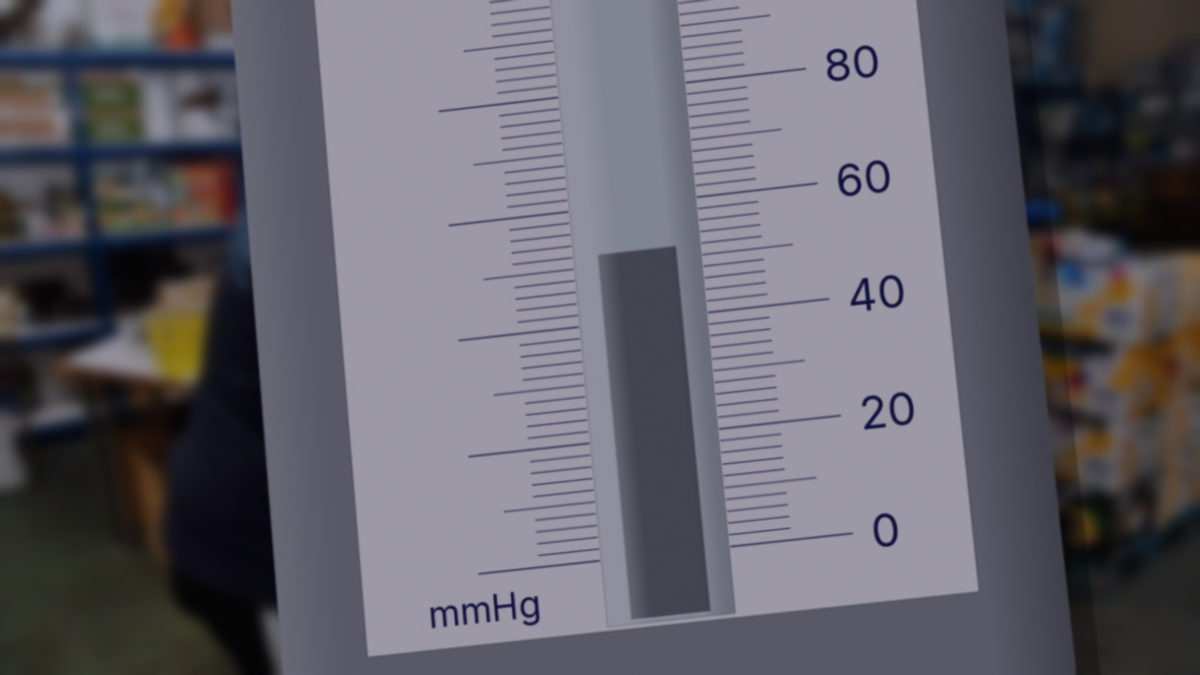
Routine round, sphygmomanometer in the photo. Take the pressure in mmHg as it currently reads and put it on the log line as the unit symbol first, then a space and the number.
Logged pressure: mmHg 52
